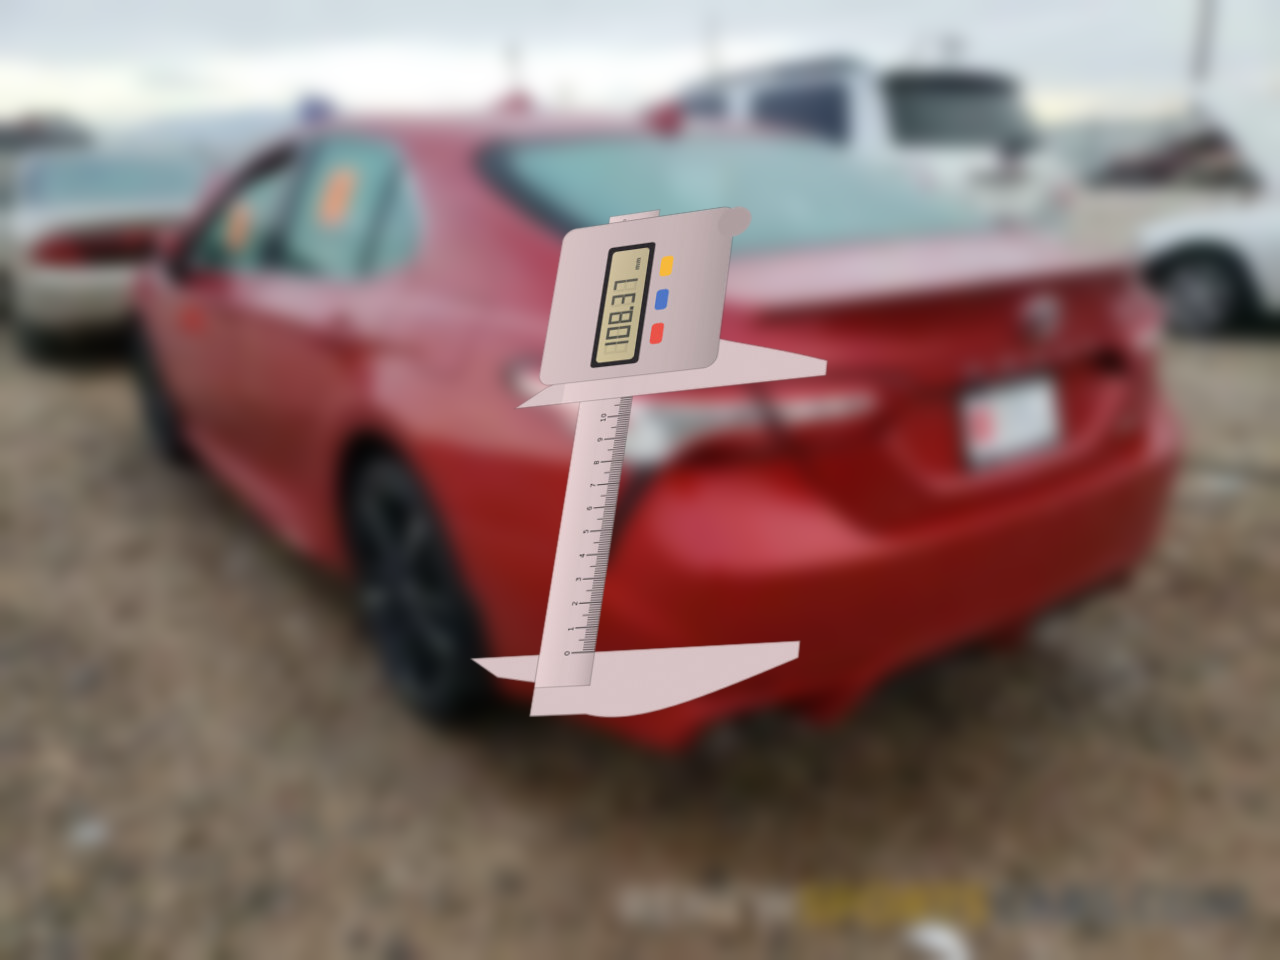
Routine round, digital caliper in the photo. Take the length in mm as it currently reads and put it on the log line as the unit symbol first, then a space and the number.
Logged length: mm 108.37
